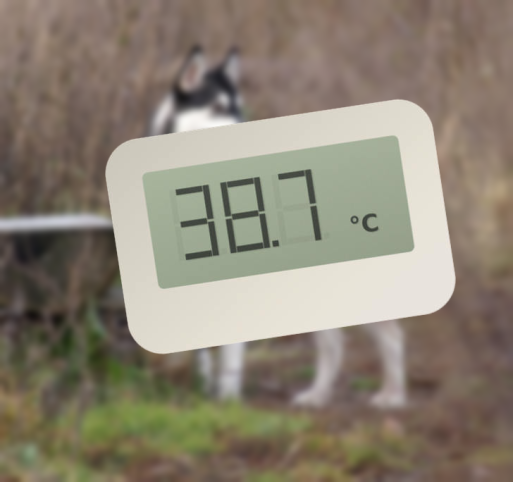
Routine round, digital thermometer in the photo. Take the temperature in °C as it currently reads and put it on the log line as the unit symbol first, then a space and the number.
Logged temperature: °C 38.7
